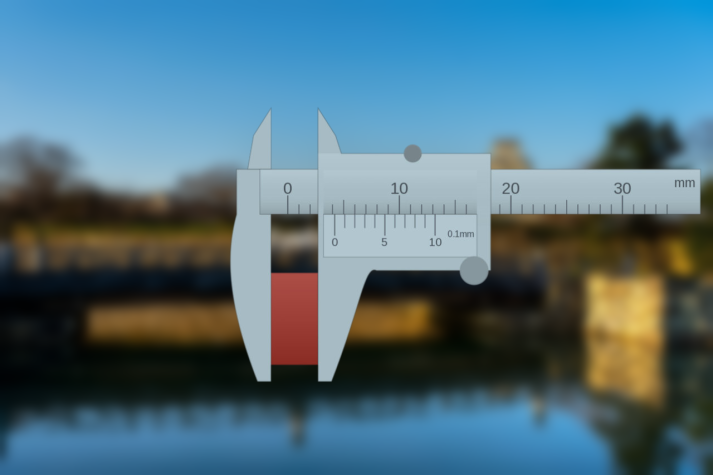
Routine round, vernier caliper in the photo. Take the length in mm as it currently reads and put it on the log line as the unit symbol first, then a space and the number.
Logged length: mm 4.2
